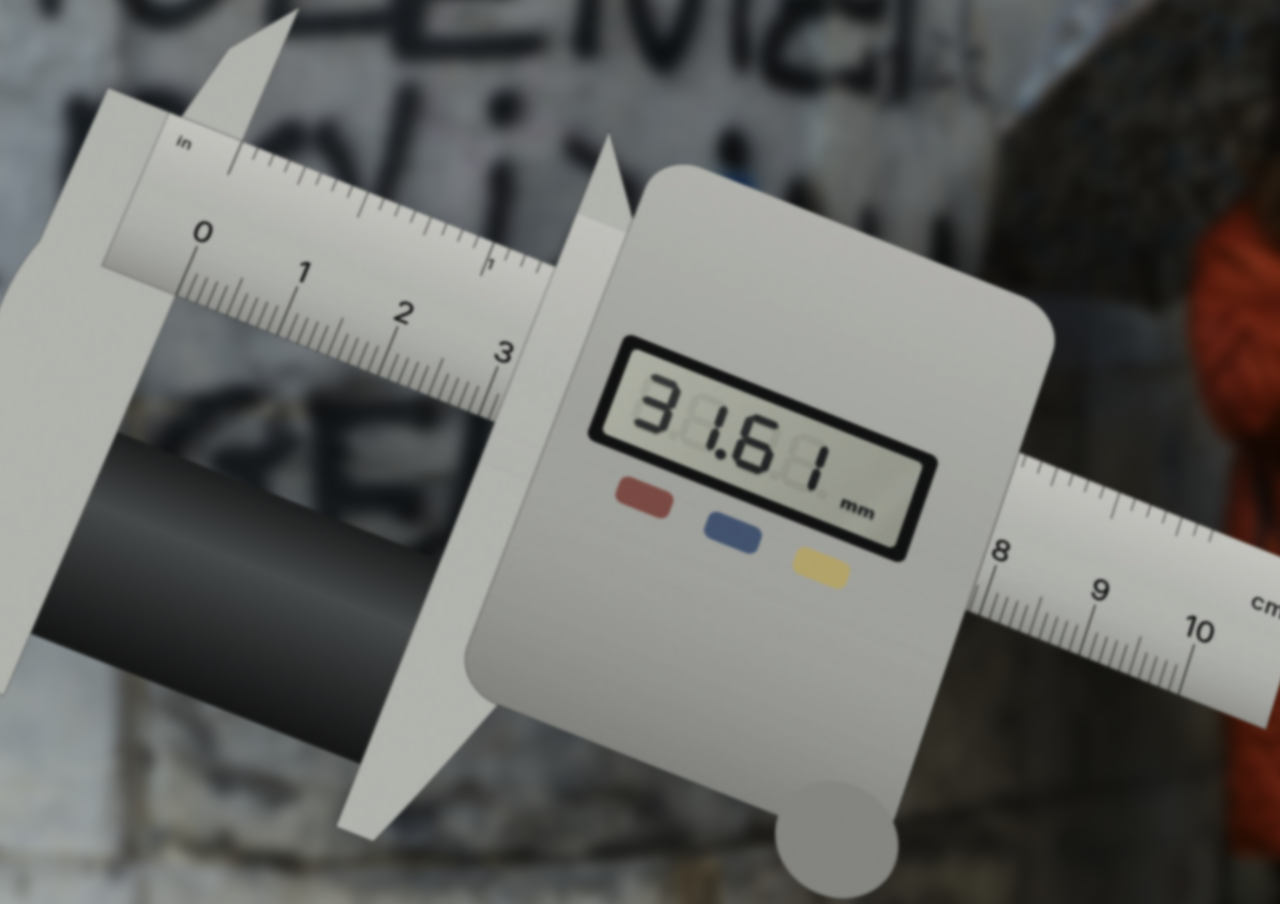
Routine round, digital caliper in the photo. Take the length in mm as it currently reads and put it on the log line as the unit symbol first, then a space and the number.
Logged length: mm 31.61
